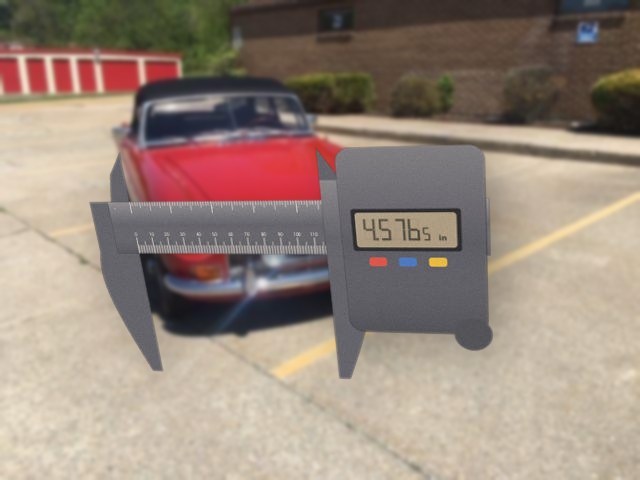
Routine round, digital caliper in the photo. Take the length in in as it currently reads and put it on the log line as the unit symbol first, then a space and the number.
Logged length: in 4.5765
